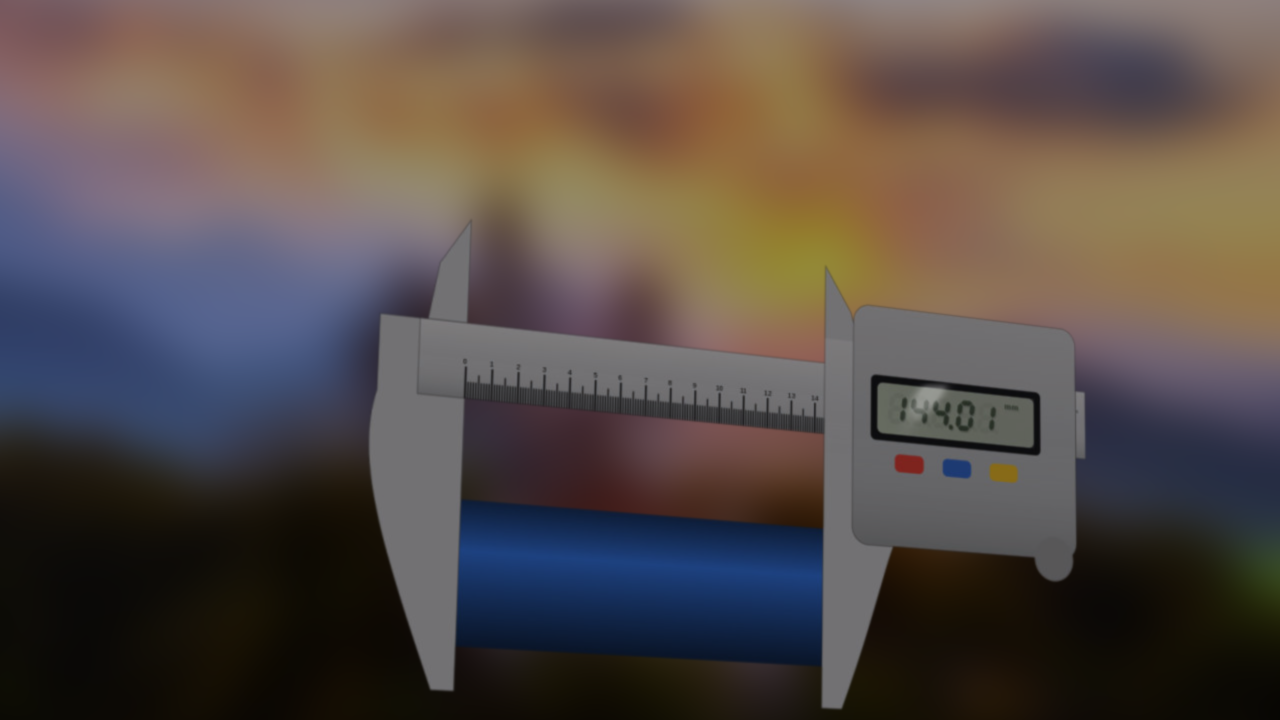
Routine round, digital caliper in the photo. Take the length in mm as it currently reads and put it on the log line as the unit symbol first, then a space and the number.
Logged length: mm 144.01
